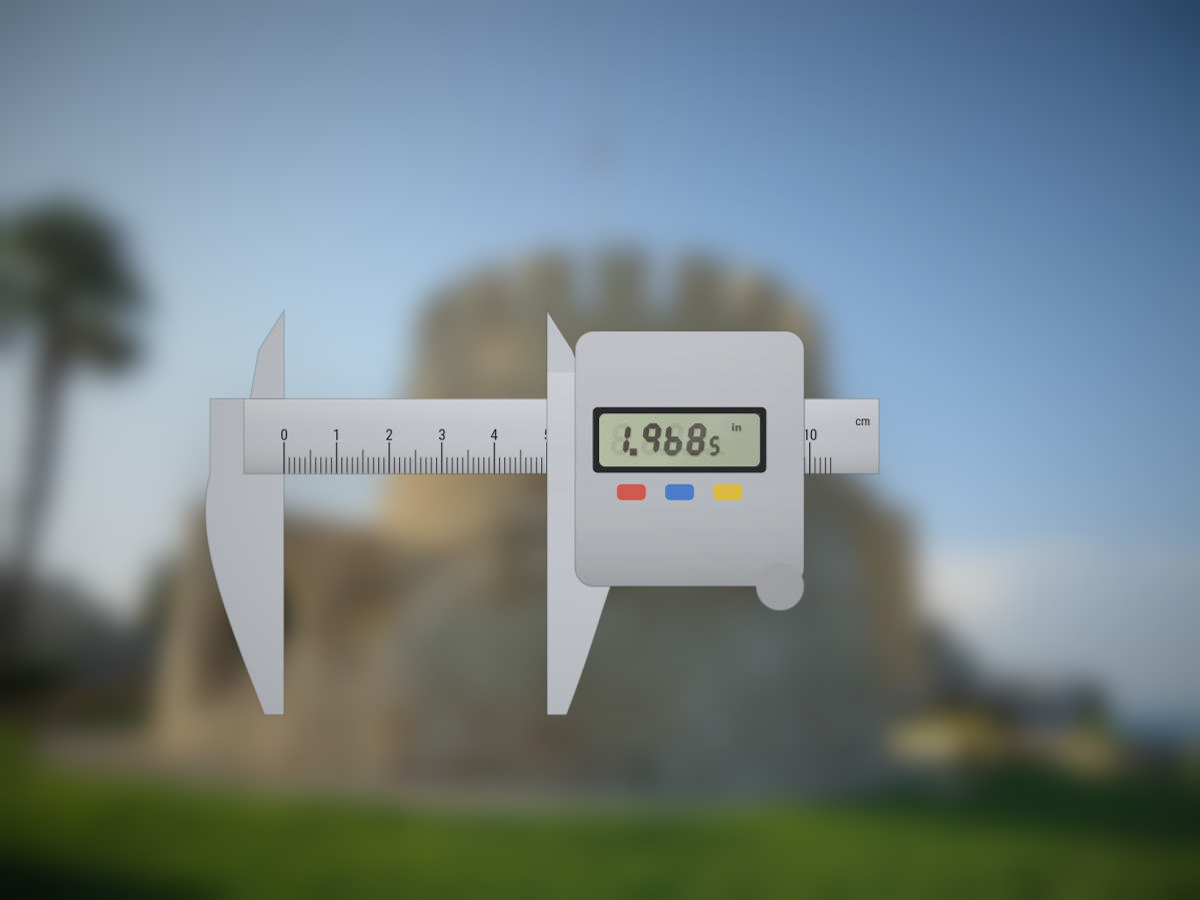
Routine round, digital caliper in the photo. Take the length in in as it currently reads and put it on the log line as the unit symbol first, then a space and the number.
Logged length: in 1.9685
